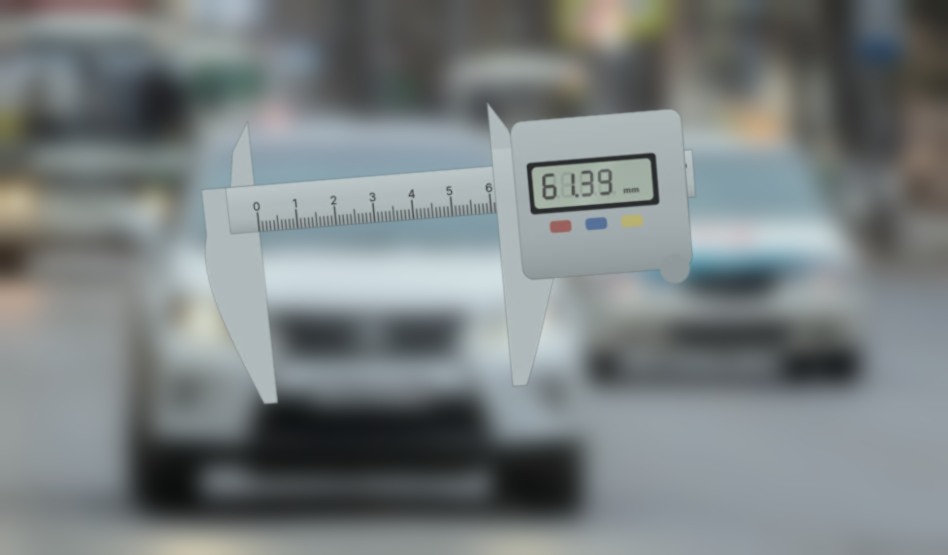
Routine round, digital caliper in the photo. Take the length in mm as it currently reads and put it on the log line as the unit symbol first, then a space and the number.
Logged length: mm 61.39
